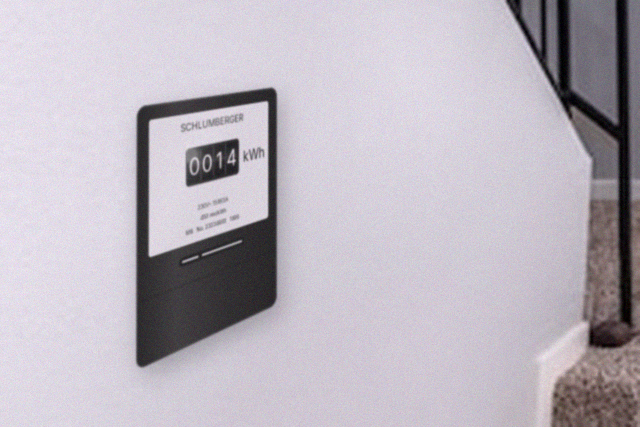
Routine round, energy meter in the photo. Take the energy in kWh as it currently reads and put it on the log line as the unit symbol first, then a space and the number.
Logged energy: kWh 14
